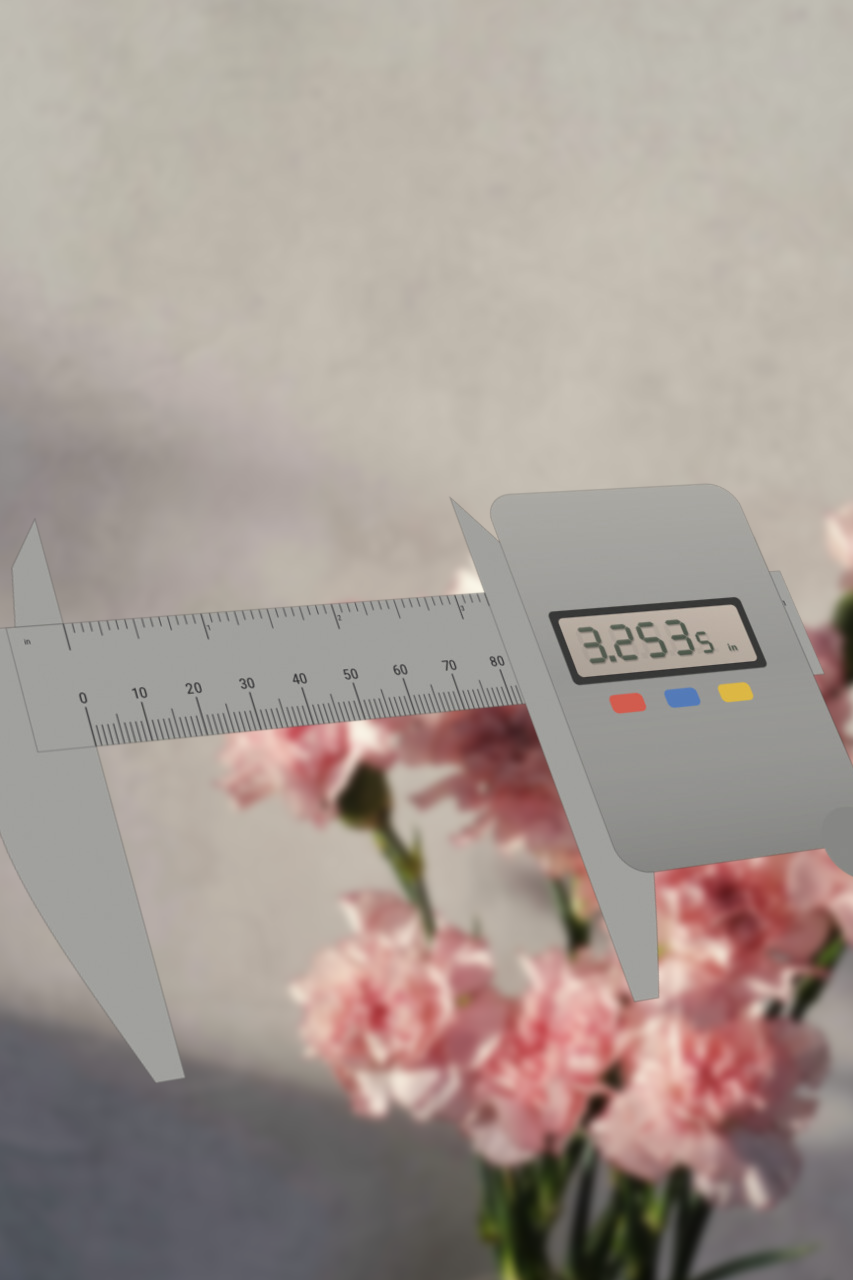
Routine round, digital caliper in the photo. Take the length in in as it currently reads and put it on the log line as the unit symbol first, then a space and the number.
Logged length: in 3.2535
